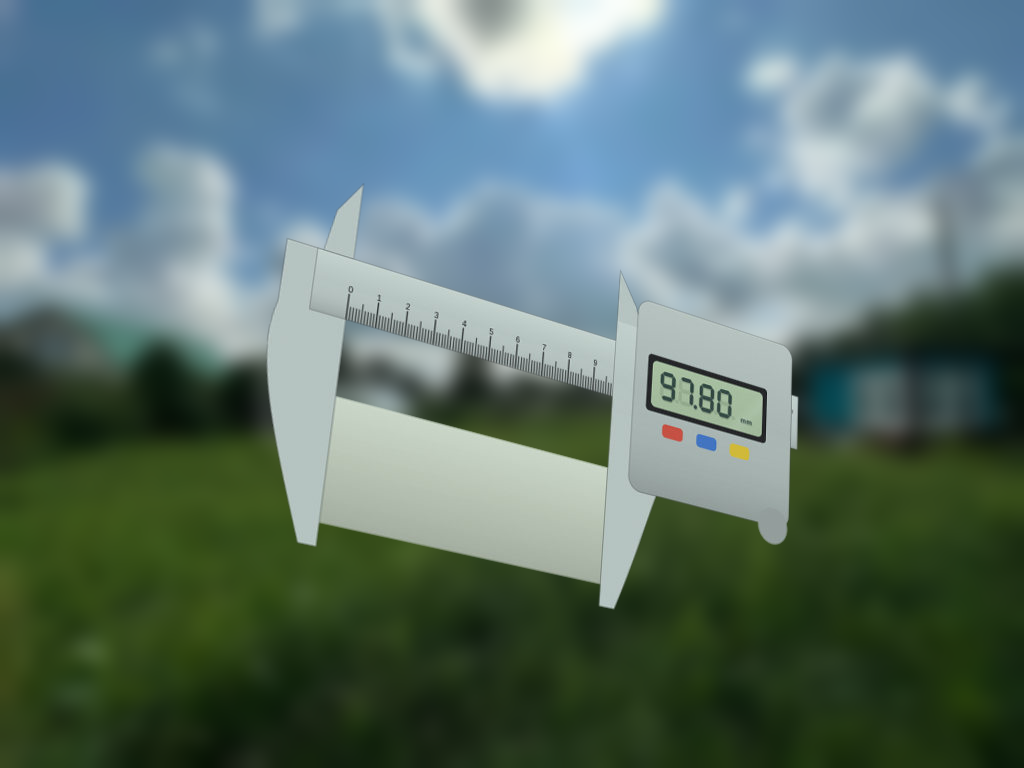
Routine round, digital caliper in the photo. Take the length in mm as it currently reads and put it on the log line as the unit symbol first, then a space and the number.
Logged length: mm 97.80
